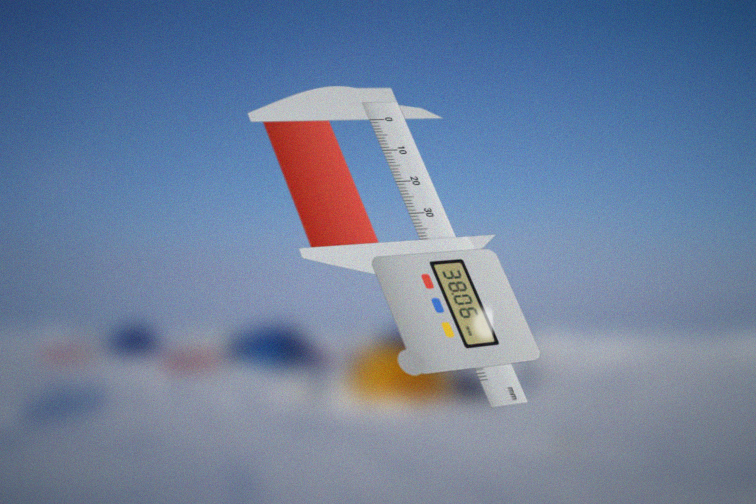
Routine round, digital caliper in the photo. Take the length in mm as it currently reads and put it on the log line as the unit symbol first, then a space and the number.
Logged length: mm 38.06
